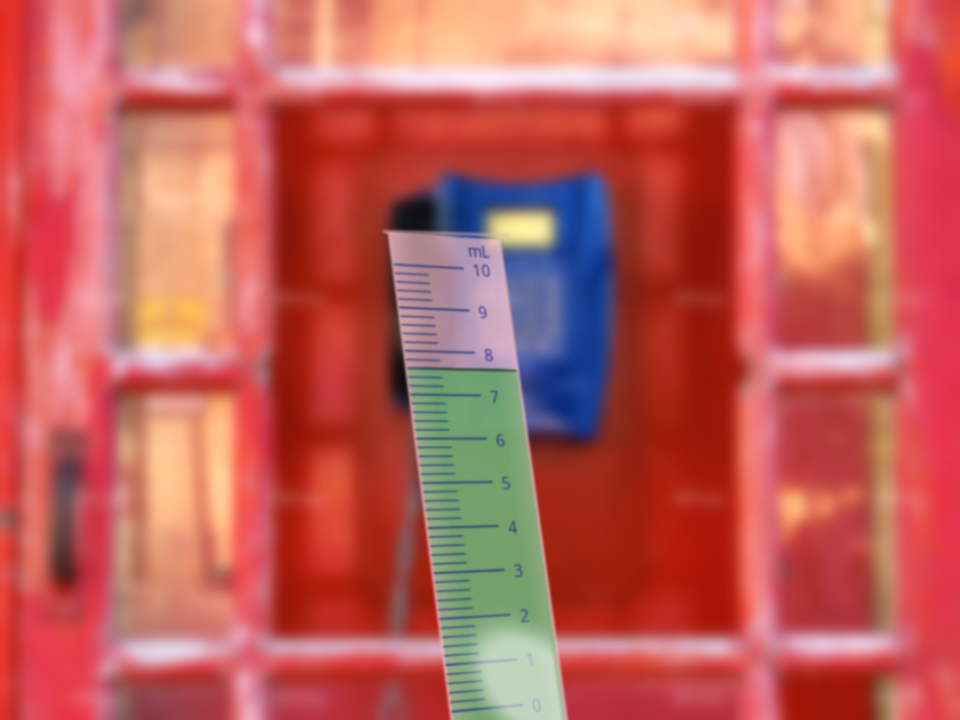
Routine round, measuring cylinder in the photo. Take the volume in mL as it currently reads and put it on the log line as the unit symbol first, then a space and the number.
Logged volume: mL 7.6
